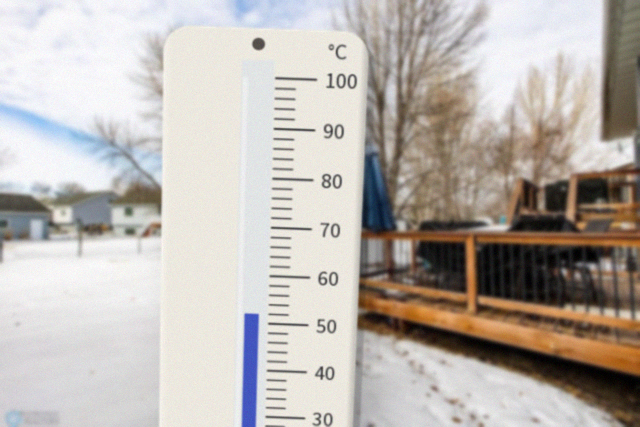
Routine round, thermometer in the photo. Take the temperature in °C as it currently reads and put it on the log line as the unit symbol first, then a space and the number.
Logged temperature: °C 52
